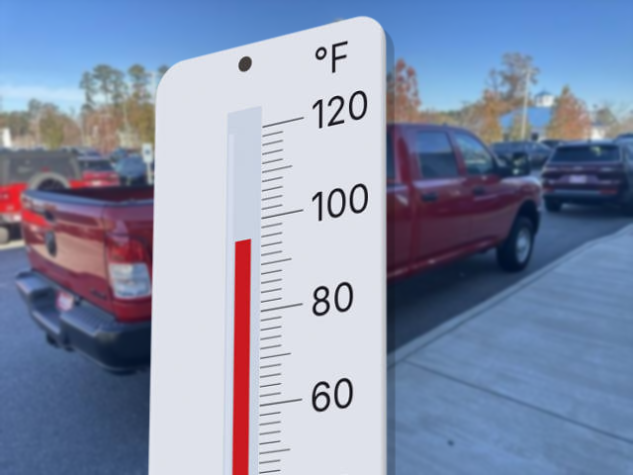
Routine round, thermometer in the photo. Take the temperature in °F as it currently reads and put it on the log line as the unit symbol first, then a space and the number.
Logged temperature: °F 96
